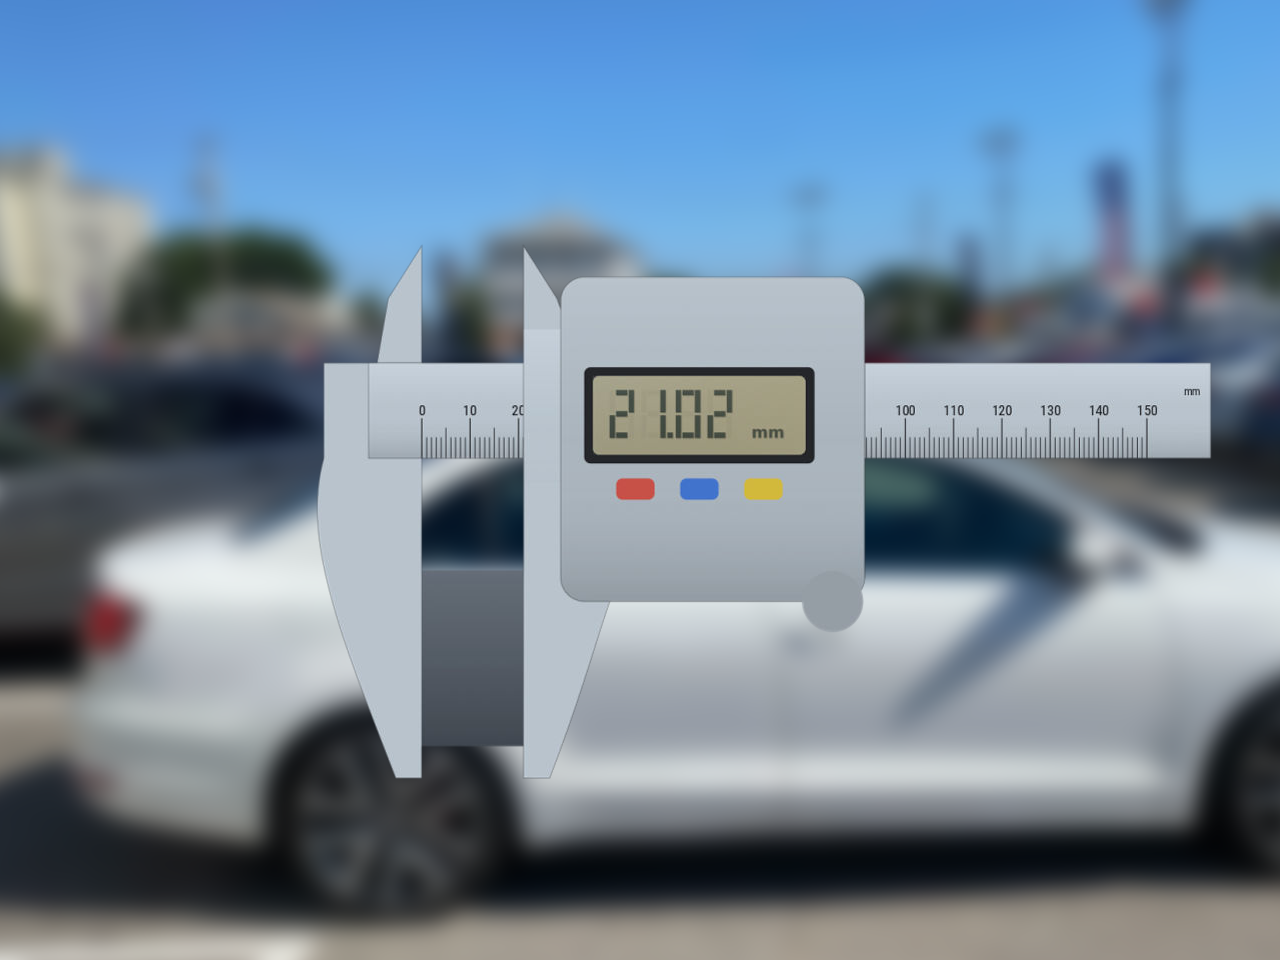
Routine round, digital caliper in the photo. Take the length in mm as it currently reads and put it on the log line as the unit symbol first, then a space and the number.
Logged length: mm 21.02
